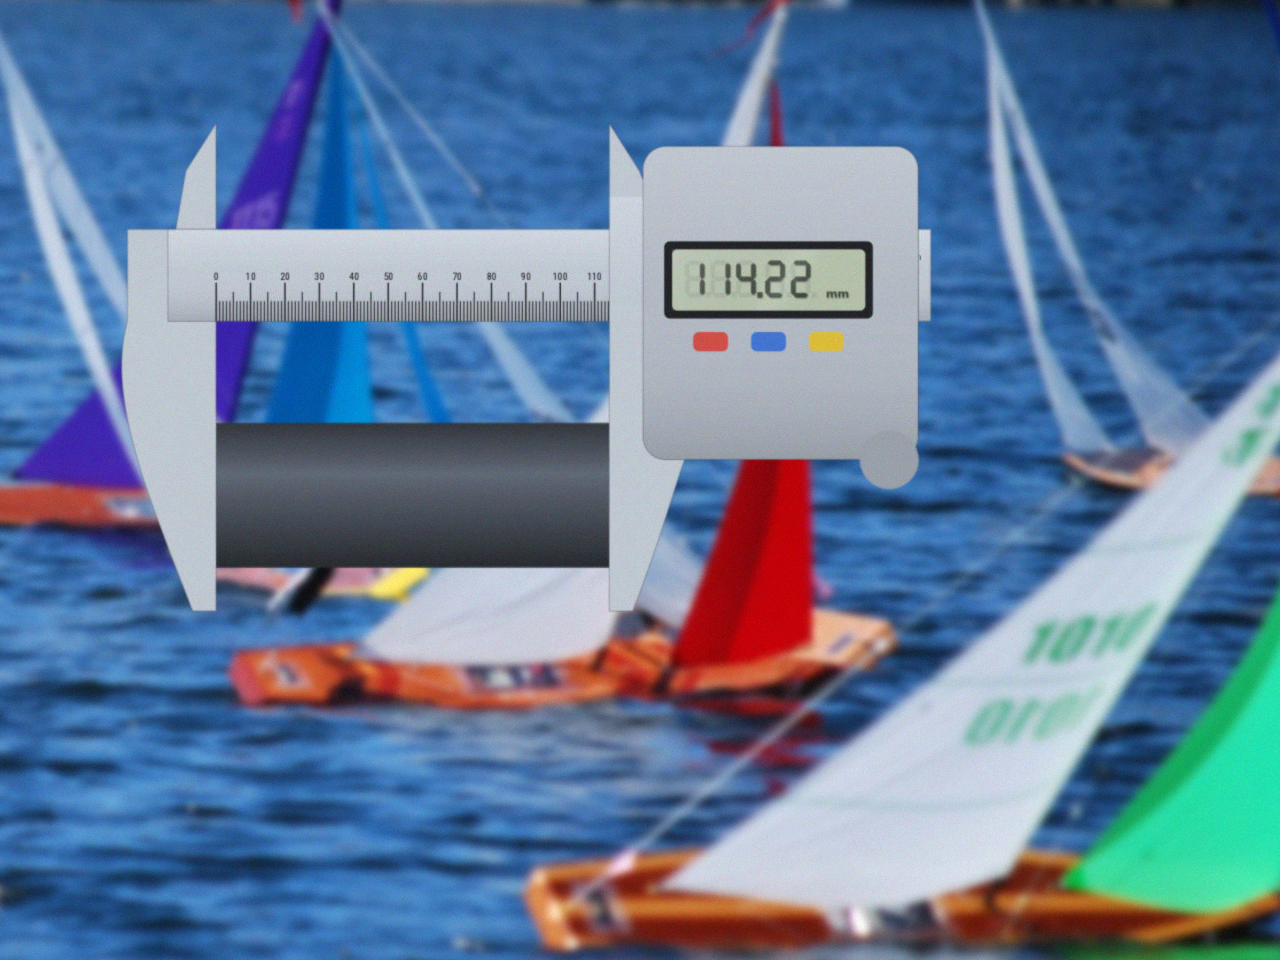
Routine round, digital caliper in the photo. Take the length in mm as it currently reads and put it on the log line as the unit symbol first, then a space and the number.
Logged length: mm 114.22
